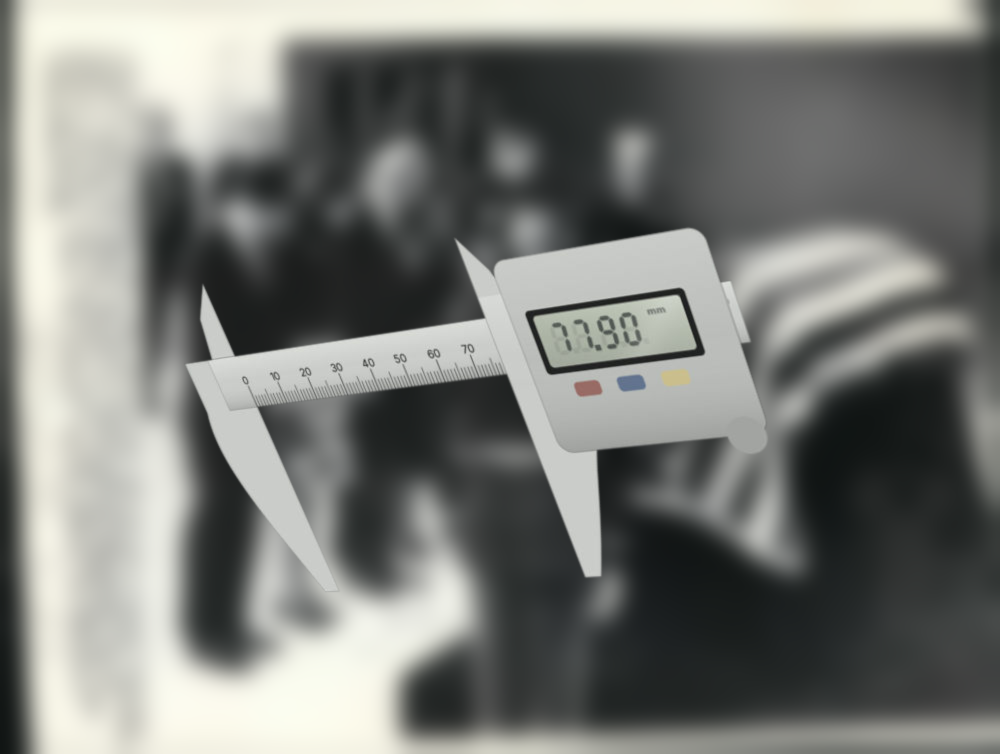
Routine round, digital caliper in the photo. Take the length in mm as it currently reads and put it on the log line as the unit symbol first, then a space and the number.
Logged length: mm 77.90
